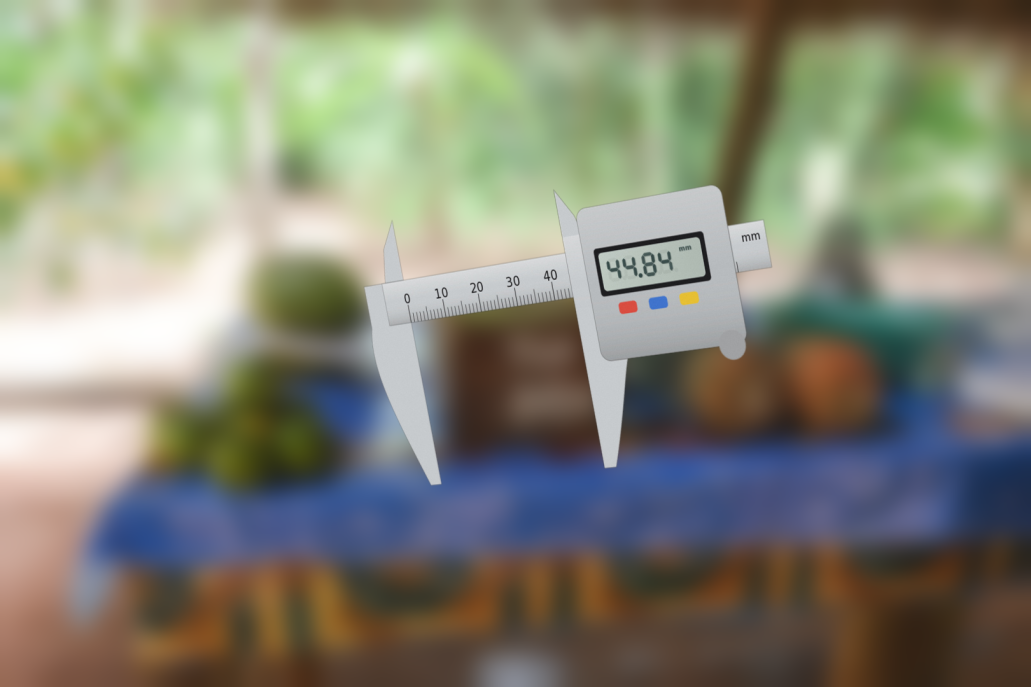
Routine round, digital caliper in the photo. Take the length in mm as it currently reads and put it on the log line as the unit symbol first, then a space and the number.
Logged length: mm 44.84
